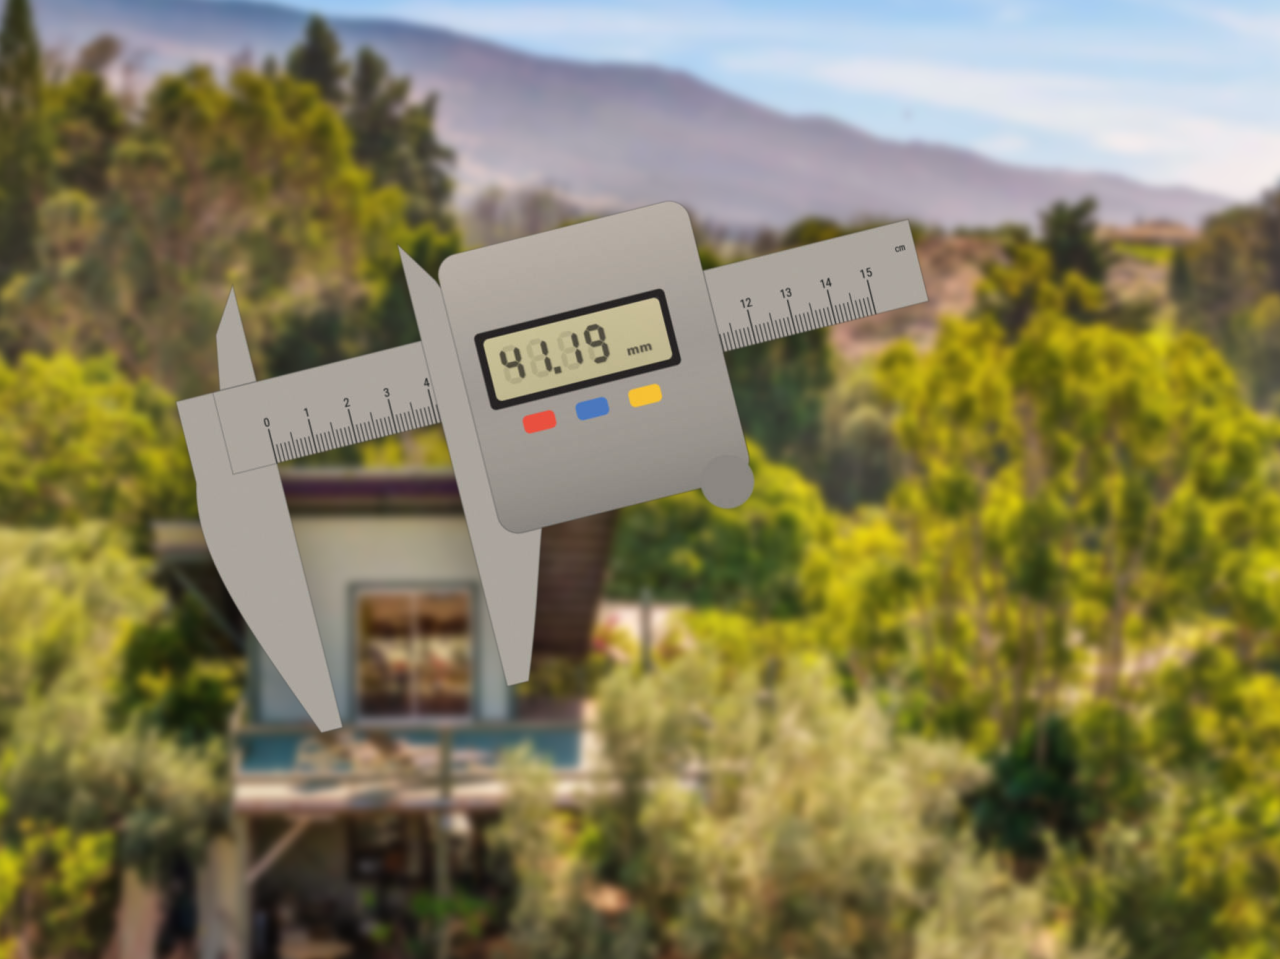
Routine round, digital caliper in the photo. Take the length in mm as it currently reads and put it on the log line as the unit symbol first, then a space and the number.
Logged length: mm 41.19
